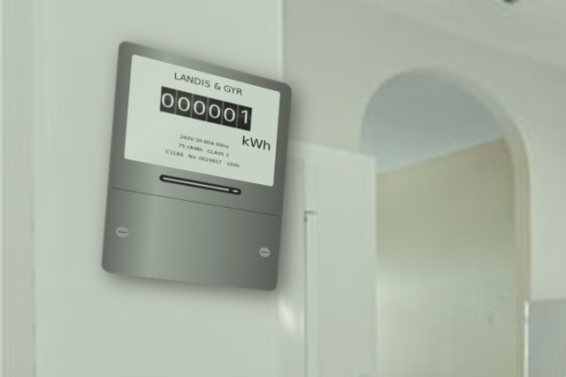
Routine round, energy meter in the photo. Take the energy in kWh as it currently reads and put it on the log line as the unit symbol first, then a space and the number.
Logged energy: kWh 1
